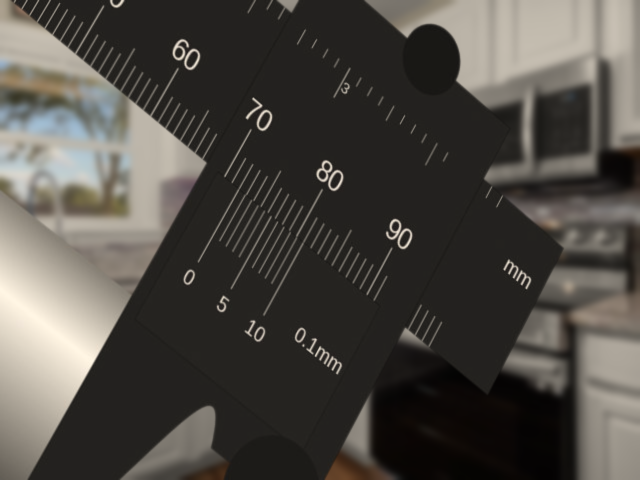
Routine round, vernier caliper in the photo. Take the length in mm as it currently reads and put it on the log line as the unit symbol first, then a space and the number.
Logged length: mm 72.0
